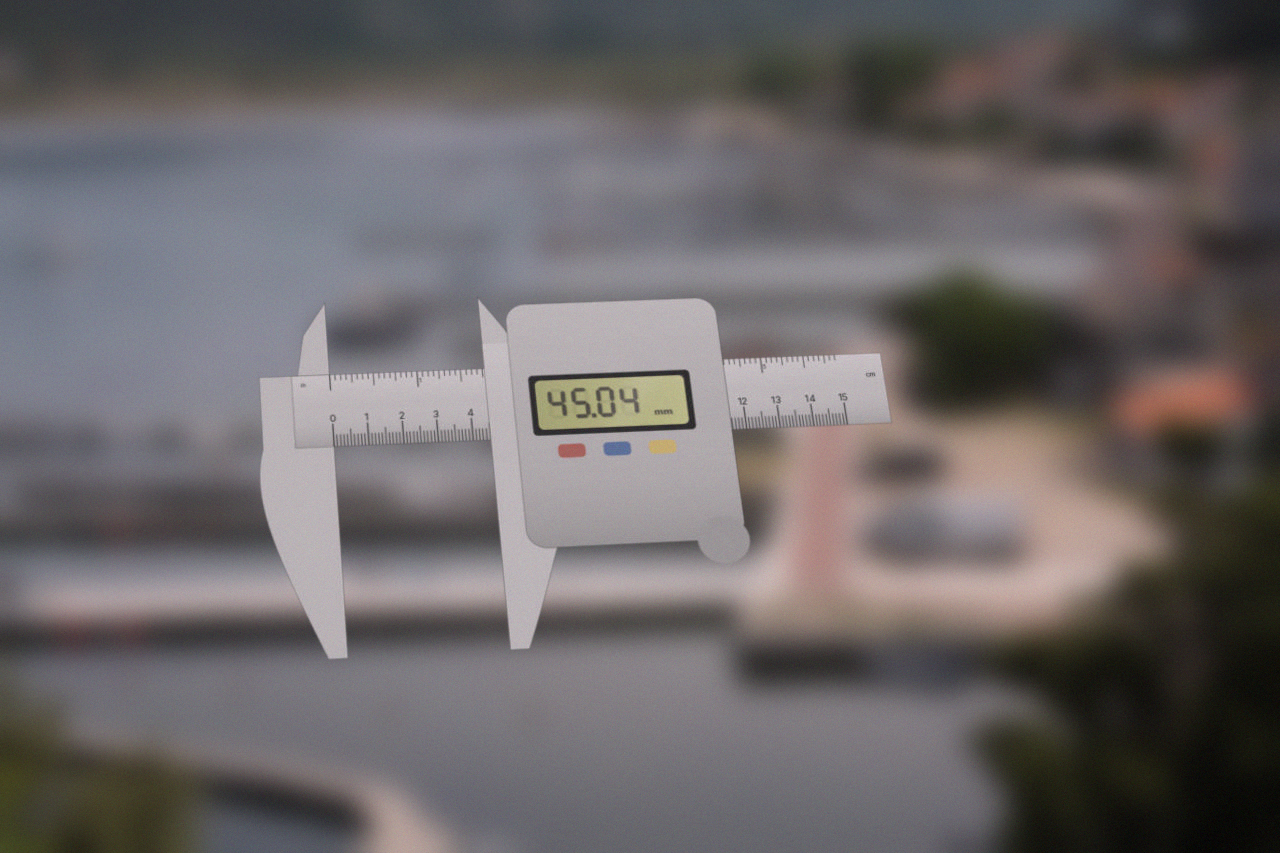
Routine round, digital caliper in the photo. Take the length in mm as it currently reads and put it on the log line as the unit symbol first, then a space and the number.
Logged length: mm 45.04
